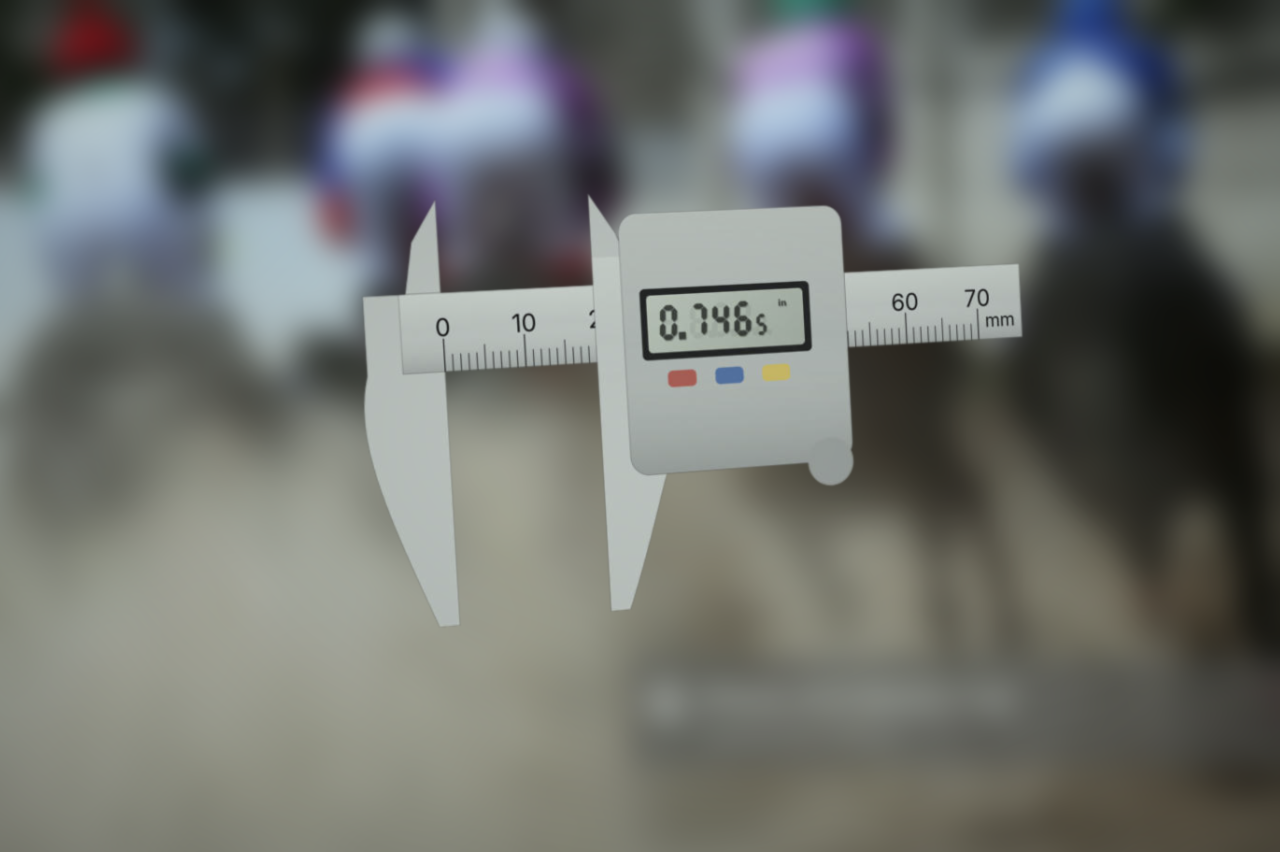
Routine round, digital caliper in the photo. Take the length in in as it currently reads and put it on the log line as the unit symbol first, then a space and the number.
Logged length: in 0.7465
